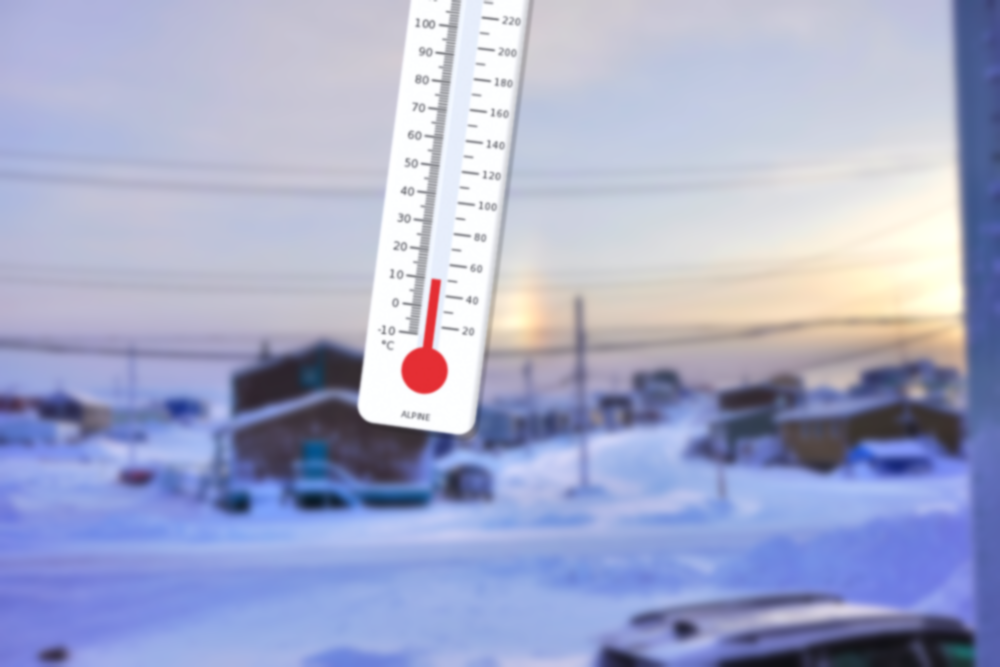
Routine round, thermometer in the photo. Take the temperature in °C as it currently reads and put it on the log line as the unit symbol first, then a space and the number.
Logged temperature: °C 10
